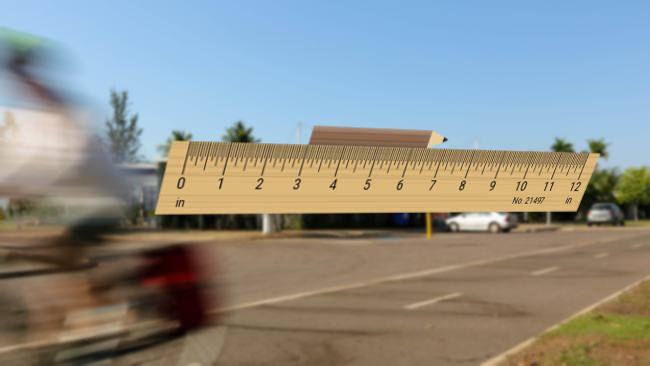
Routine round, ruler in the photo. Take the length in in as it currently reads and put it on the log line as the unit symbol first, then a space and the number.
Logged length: in 4
